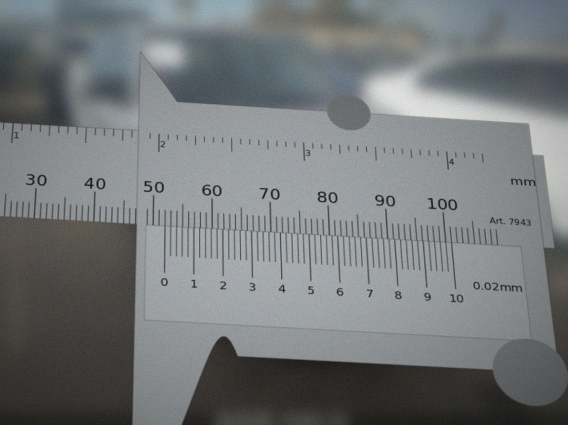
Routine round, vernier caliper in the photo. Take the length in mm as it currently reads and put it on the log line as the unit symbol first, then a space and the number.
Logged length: mm 52.0
